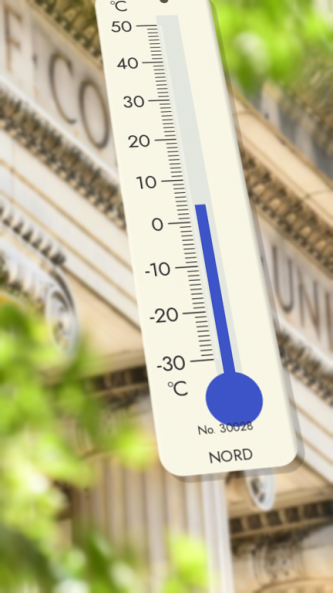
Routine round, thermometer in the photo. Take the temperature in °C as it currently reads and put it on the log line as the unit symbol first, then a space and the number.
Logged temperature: °C 4
